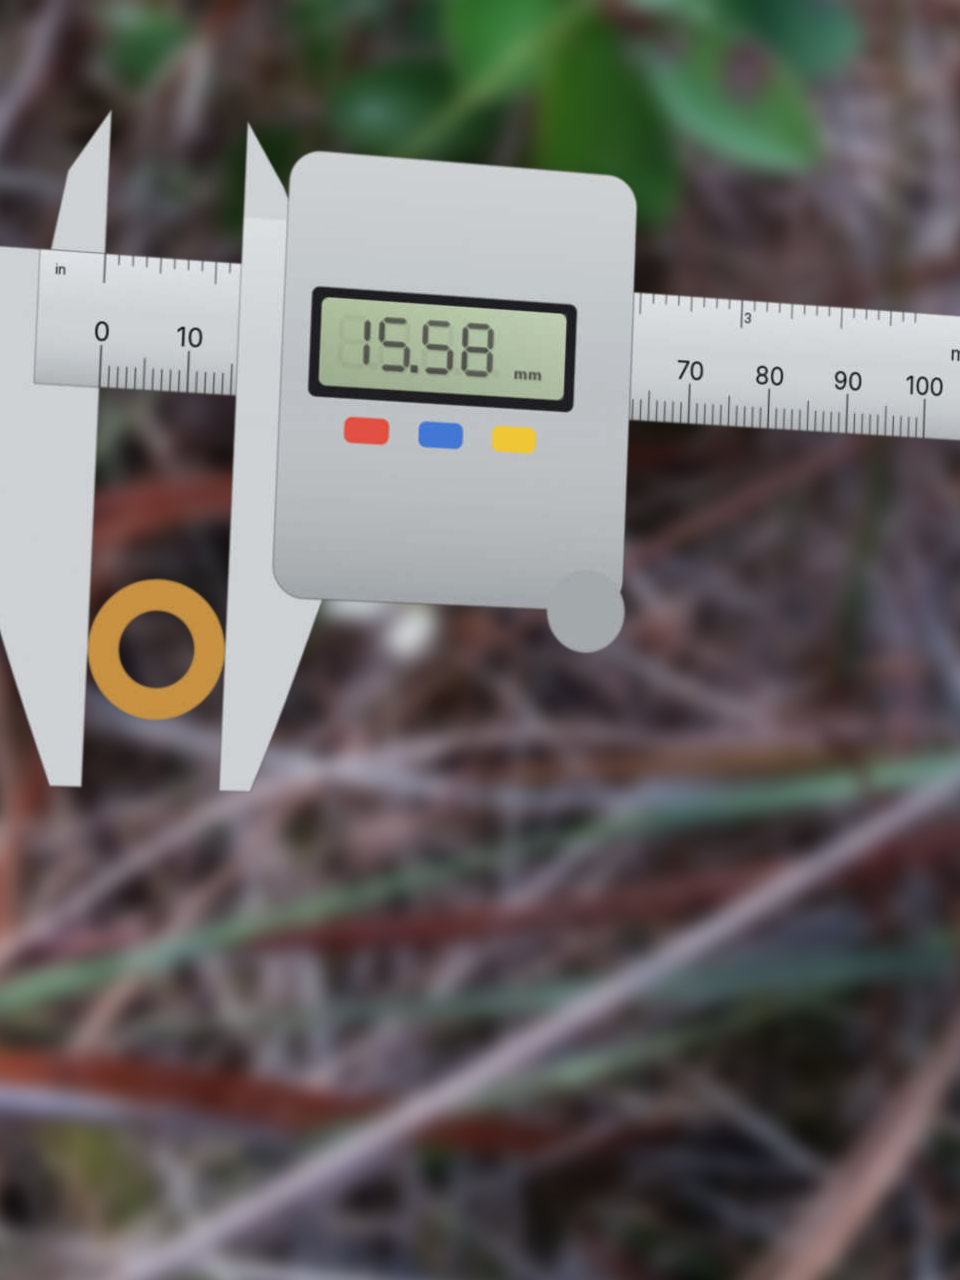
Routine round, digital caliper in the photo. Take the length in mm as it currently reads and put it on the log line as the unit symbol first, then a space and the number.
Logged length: mm 15.58
